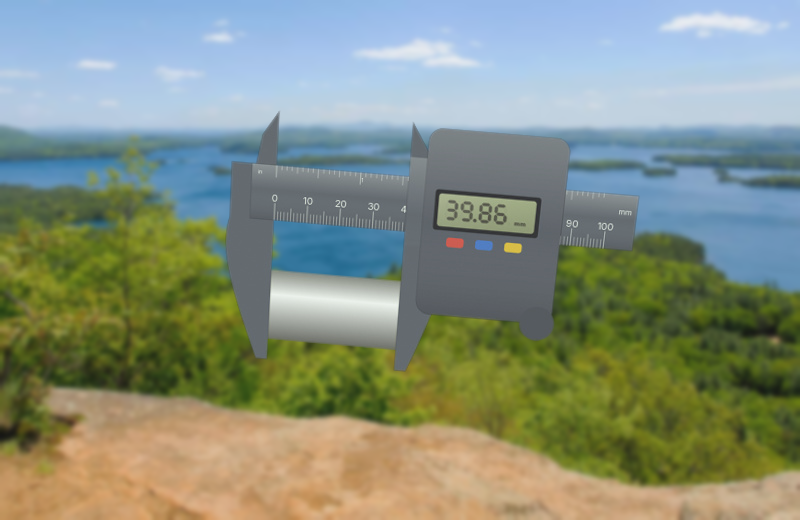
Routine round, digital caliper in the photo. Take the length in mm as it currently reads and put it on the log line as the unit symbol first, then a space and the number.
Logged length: mm 39.86
